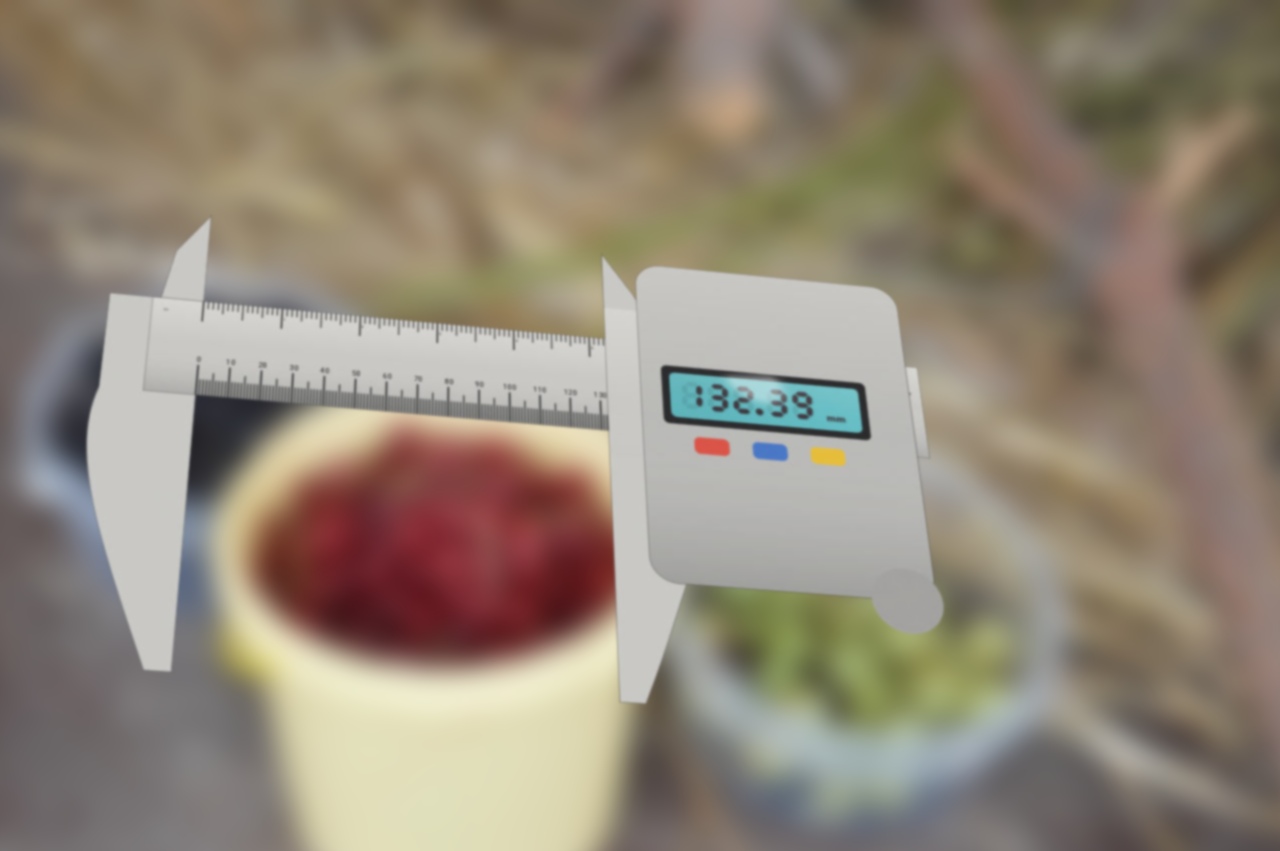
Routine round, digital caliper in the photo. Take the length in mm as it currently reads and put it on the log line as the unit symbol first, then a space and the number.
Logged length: mm 132.39
